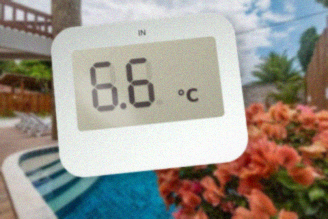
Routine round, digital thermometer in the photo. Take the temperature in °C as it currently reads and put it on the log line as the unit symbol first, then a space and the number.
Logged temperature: °C 6.6
